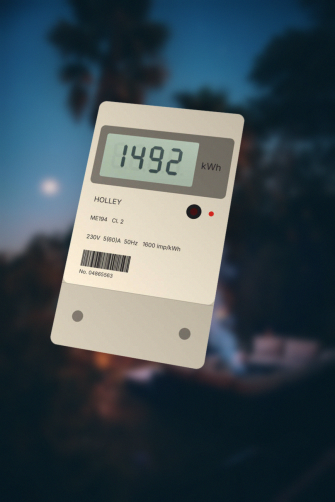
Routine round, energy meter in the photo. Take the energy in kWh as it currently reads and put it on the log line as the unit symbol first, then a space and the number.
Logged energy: kWh 1492
